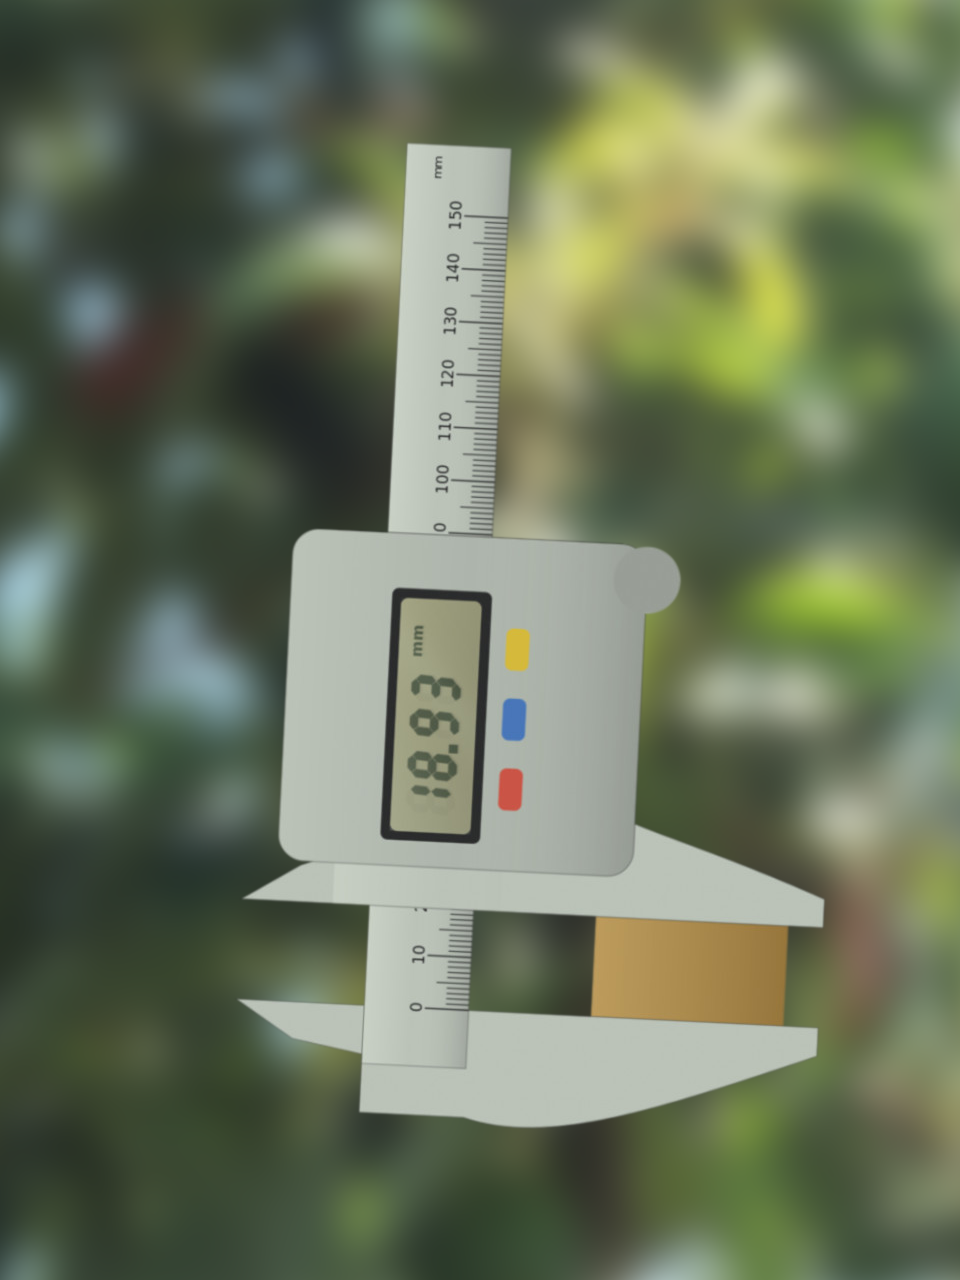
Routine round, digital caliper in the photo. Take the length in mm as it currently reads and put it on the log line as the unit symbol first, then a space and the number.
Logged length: mm 18.93
